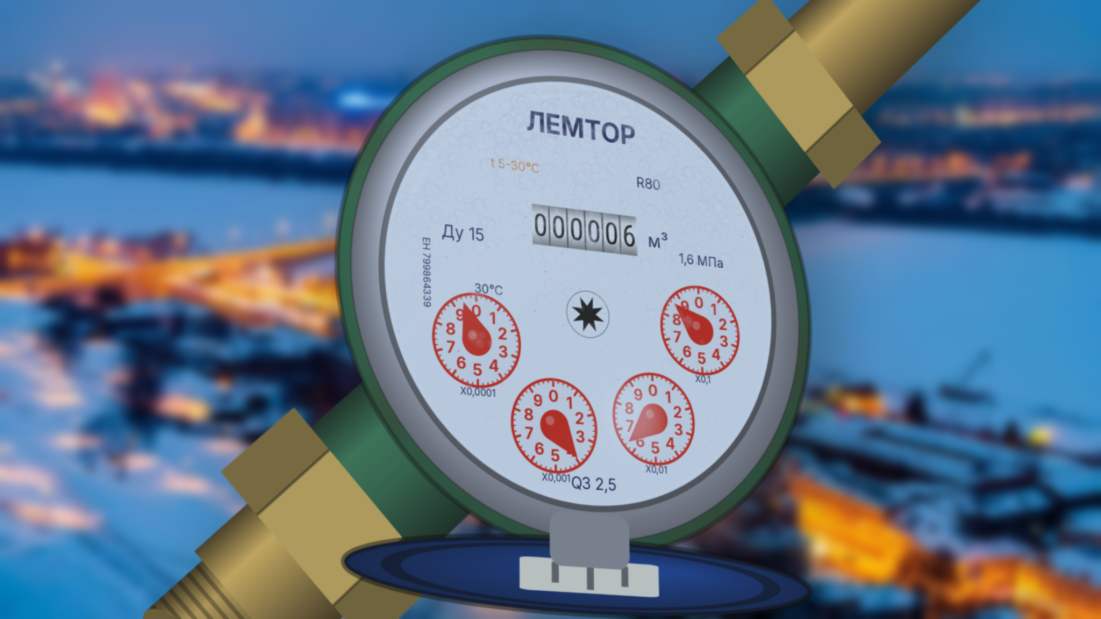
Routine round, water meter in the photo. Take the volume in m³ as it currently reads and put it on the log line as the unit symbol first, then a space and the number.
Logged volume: m³ 6.8639
